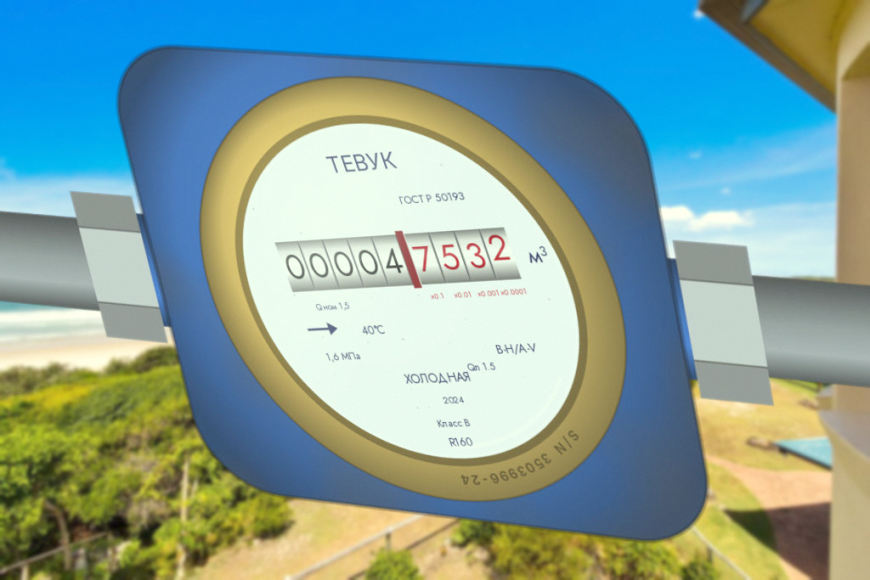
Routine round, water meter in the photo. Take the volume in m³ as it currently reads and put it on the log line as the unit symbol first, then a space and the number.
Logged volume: m³ 4.7532
